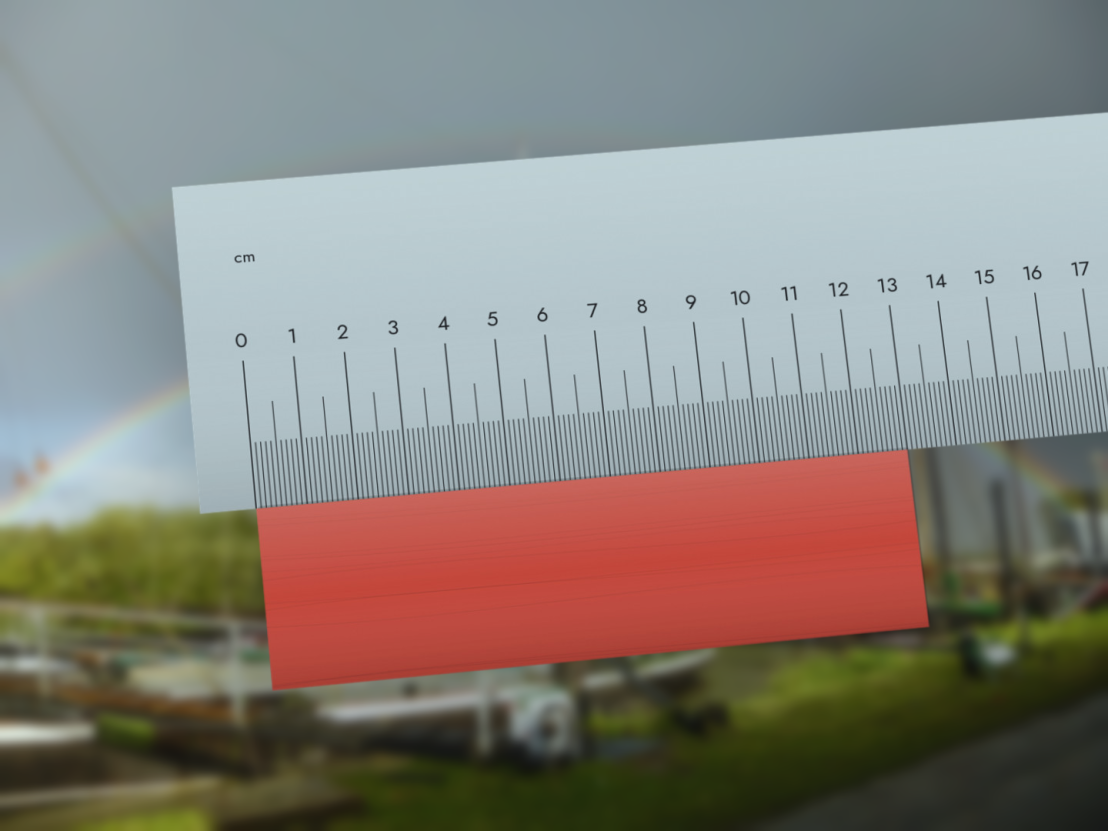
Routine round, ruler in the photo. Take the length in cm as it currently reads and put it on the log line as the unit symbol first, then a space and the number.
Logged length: cm 13
